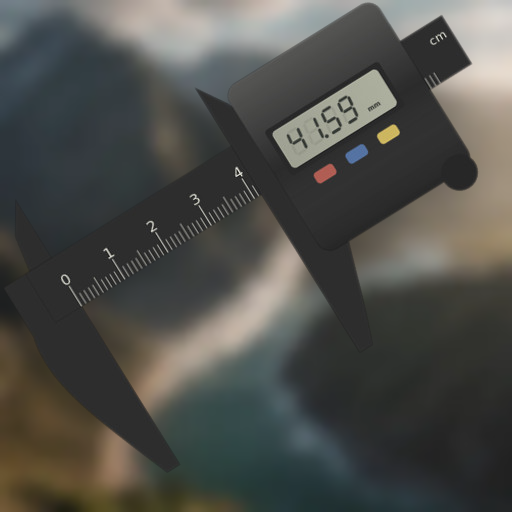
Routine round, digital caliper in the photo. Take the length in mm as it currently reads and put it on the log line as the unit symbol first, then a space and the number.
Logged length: mm 41.59
